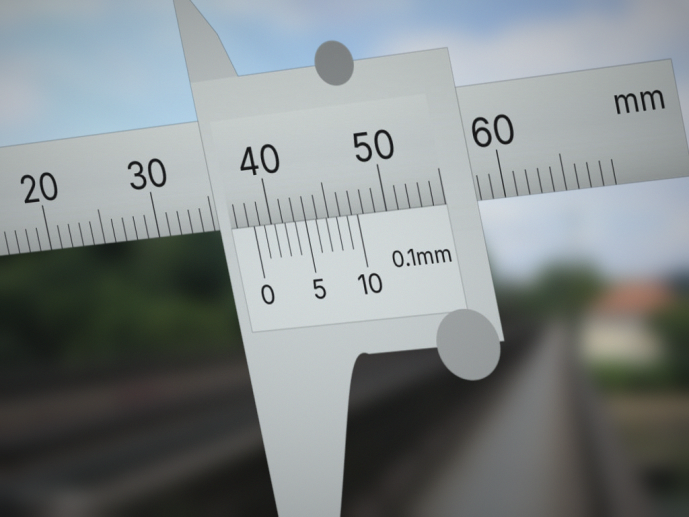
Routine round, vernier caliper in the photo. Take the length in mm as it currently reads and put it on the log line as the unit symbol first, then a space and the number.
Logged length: mm 38.5
